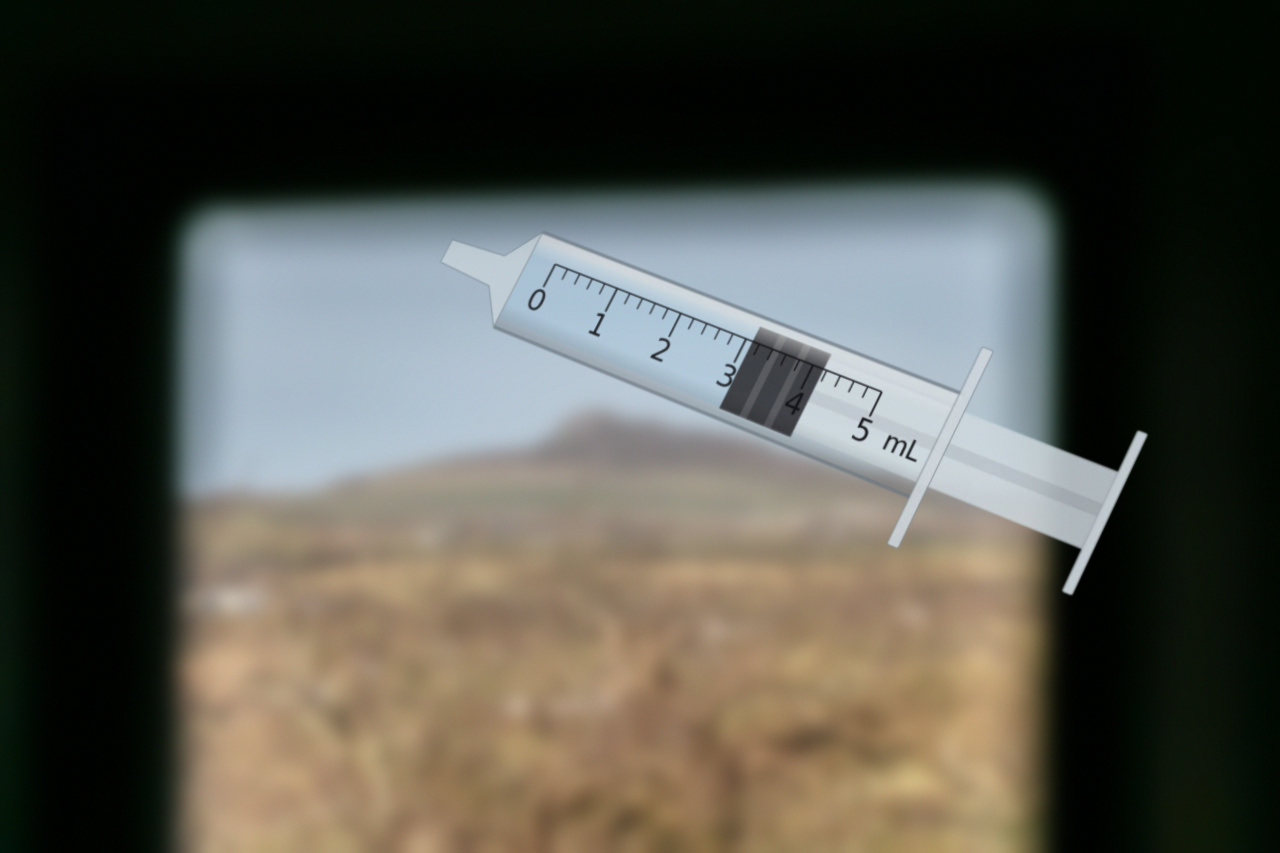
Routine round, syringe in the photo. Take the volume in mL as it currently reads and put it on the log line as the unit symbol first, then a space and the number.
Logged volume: mL 3.1
